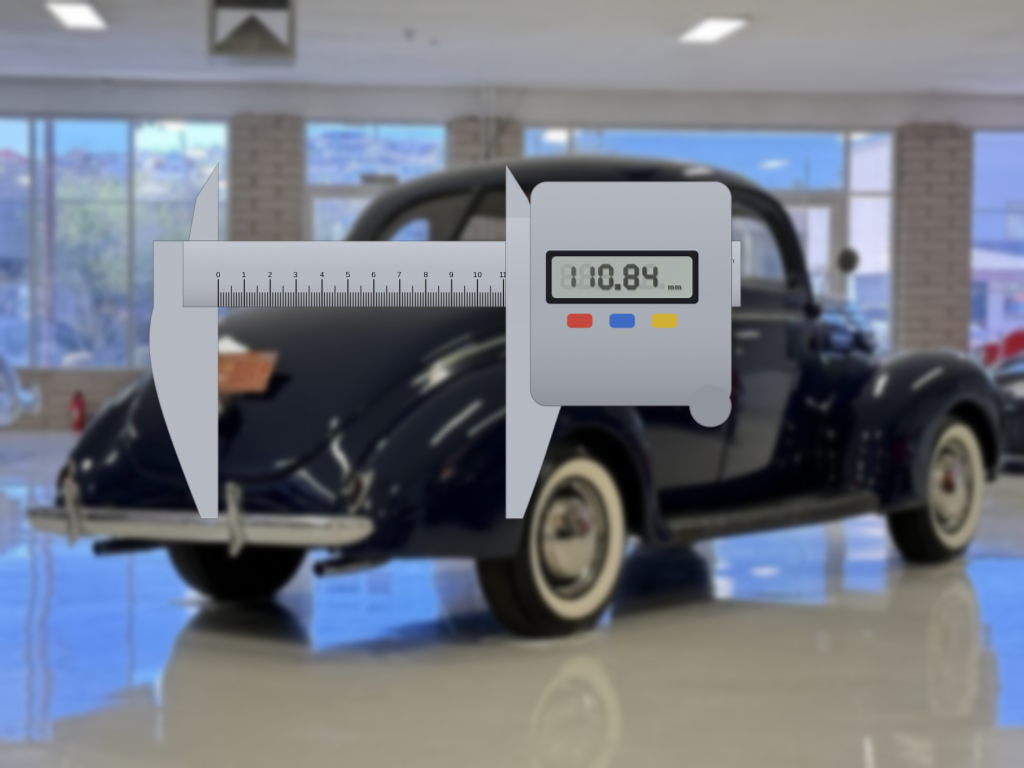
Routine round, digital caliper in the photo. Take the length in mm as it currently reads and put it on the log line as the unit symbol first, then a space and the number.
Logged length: mm 110.84
